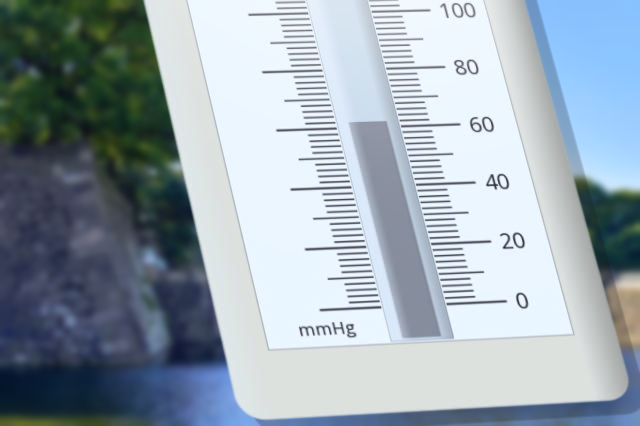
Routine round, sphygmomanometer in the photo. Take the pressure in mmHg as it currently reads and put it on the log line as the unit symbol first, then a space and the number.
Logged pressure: mmHg 62
